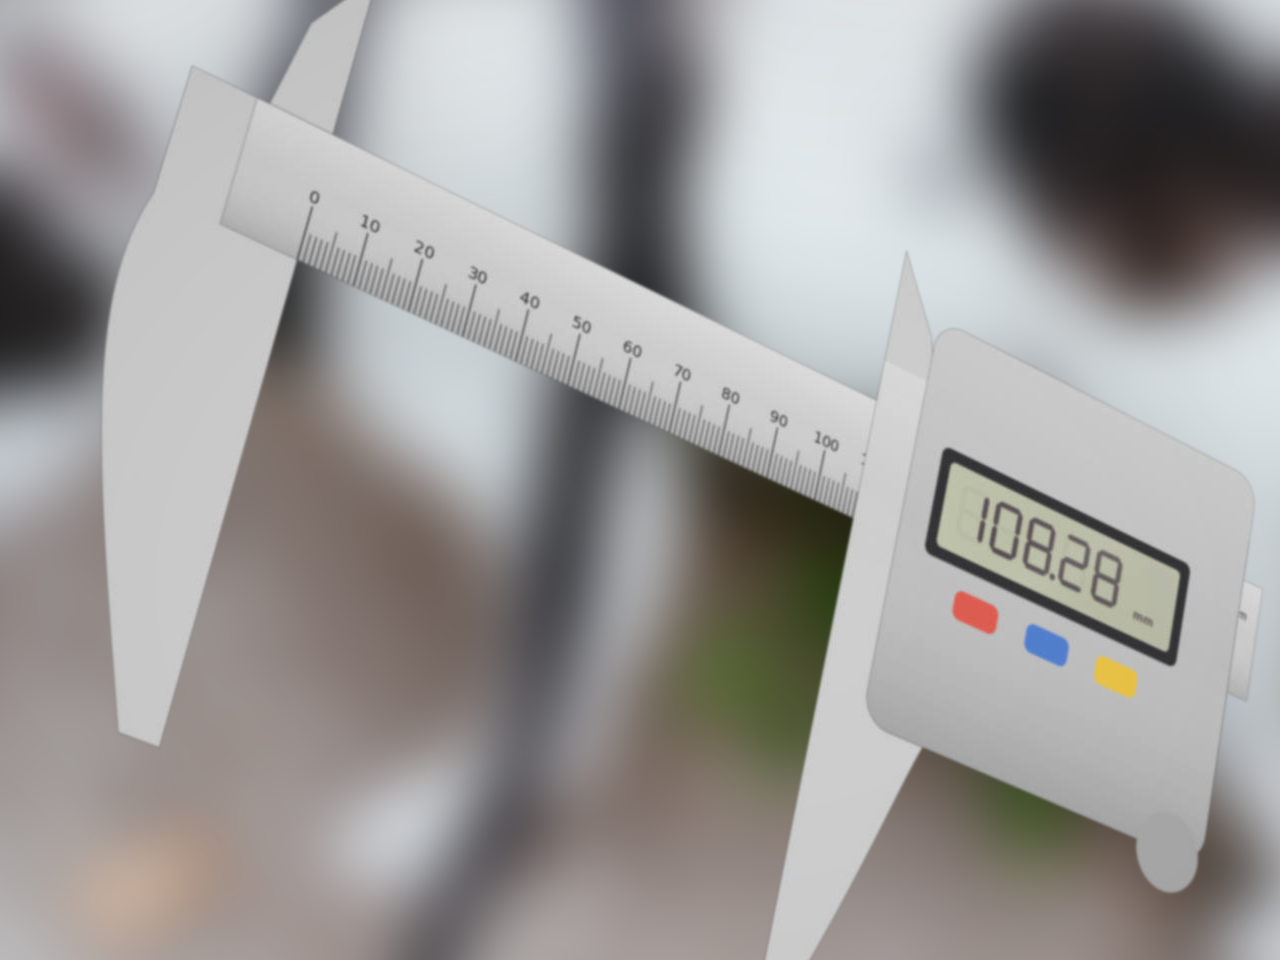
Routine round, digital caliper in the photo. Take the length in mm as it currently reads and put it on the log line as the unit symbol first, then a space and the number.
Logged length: mm 108.28
